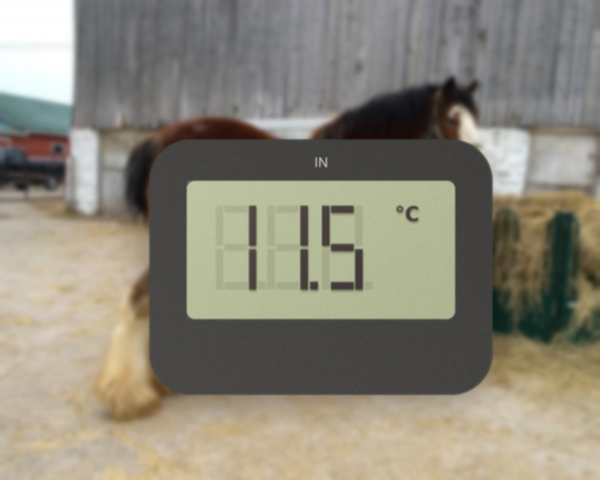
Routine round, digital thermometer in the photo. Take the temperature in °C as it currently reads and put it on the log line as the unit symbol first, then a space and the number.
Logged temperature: °C 11.5
